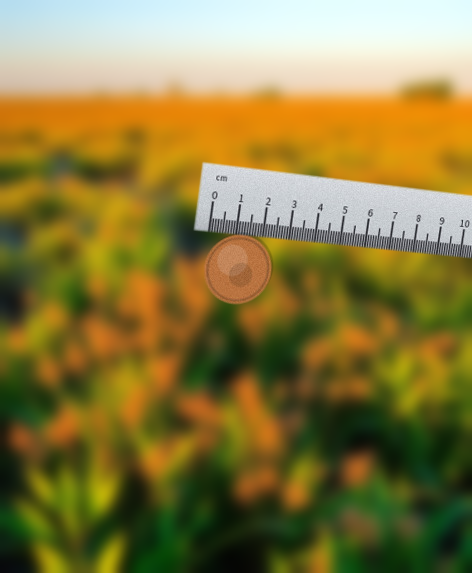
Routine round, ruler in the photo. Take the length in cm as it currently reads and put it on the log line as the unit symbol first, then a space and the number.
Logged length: cm 2.5
